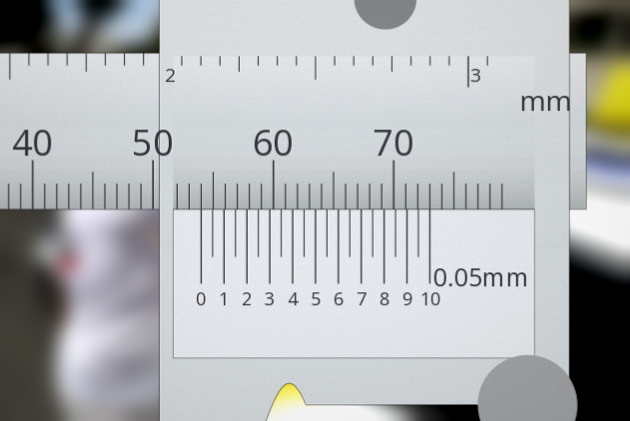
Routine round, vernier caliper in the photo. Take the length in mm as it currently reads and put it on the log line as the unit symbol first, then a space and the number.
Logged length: mm 54.0
